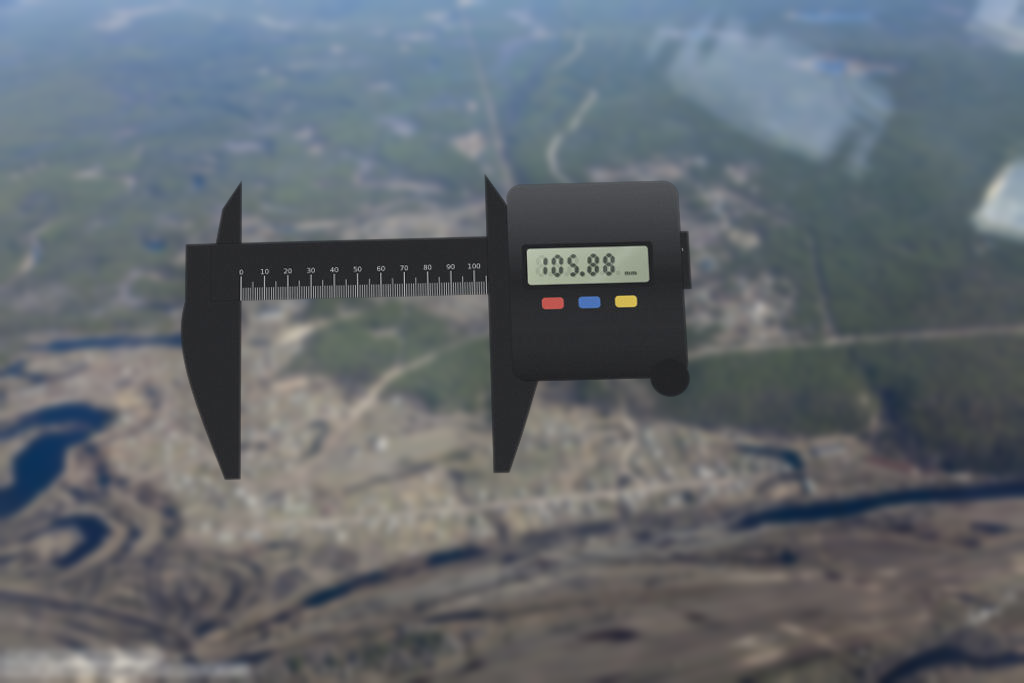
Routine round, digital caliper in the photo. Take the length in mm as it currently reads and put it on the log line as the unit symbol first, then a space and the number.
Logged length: mm 105.88
